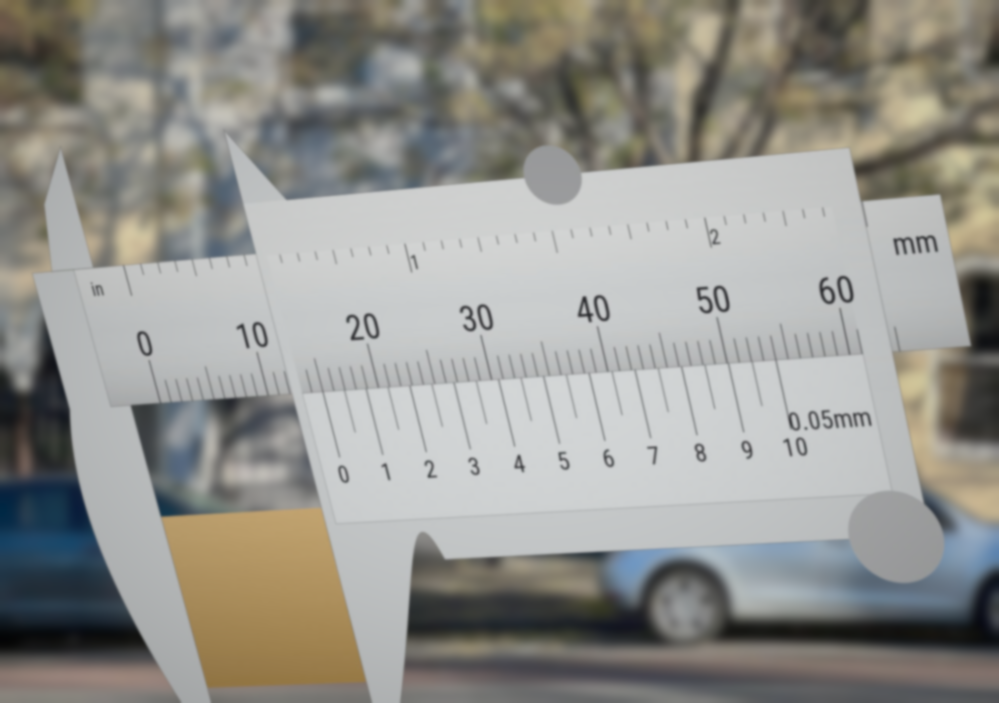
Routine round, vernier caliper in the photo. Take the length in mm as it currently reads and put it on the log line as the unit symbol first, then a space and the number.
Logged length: mm 15.0
